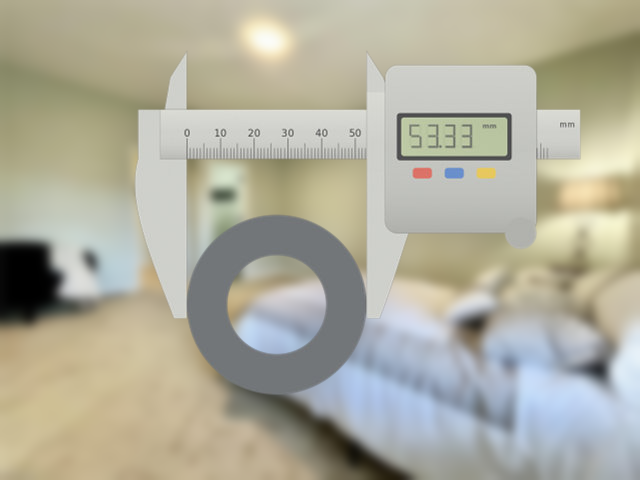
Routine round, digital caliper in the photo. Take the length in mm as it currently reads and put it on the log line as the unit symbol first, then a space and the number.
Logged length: mm 53.33
